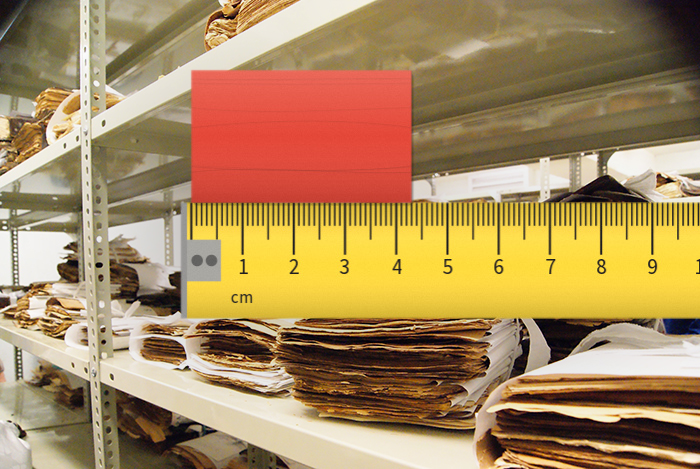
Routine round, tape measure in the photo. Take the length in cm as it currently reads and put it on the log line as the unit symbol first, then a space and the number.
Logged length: cm 4.3
